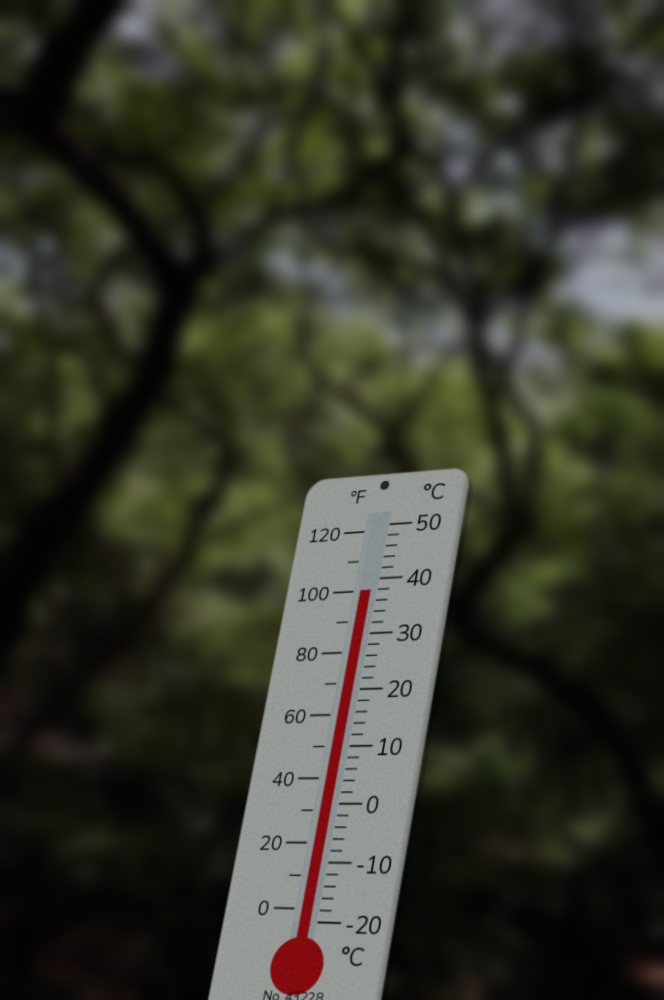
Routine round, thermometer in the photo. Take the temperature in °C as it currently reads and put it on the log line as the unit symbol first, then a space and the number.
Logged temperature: °C 38
